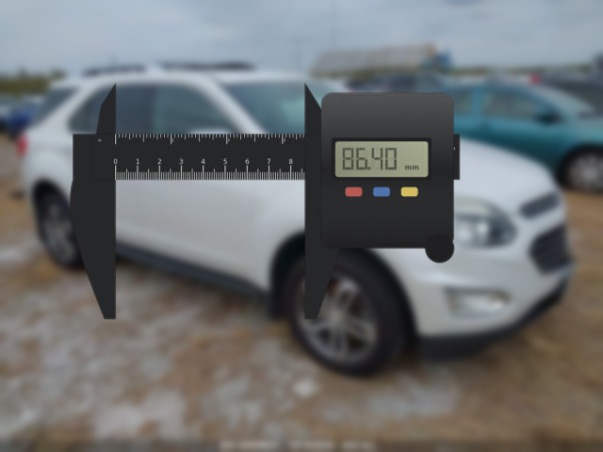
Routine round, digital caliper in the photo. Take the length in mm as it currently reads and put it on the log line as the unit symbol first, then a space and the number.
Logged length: mm 86.40
